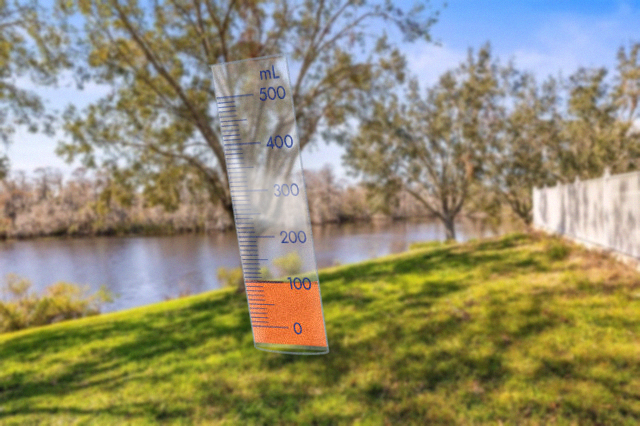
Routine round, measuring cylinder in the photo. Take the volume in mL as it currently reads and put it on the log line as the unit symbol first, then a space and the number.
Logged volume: mL 100
